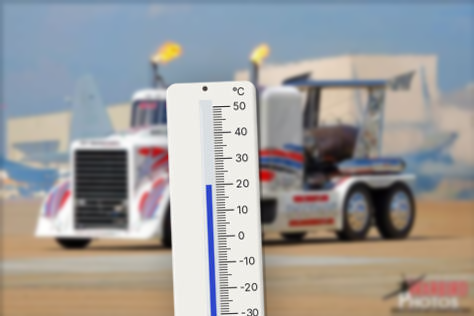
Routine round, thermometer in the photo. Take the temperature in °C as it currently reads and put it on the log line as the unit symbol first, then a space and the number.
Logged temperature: °C 20
